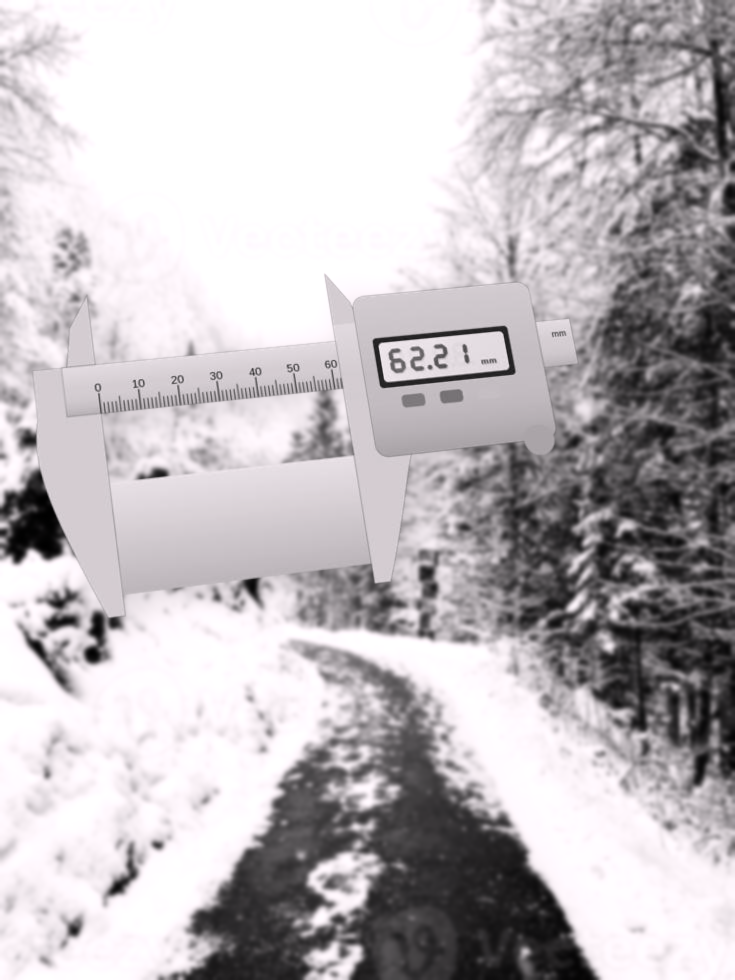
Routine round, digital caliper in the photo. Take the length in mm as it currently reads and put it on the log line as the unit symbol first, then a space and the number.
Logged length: mm 62.21
